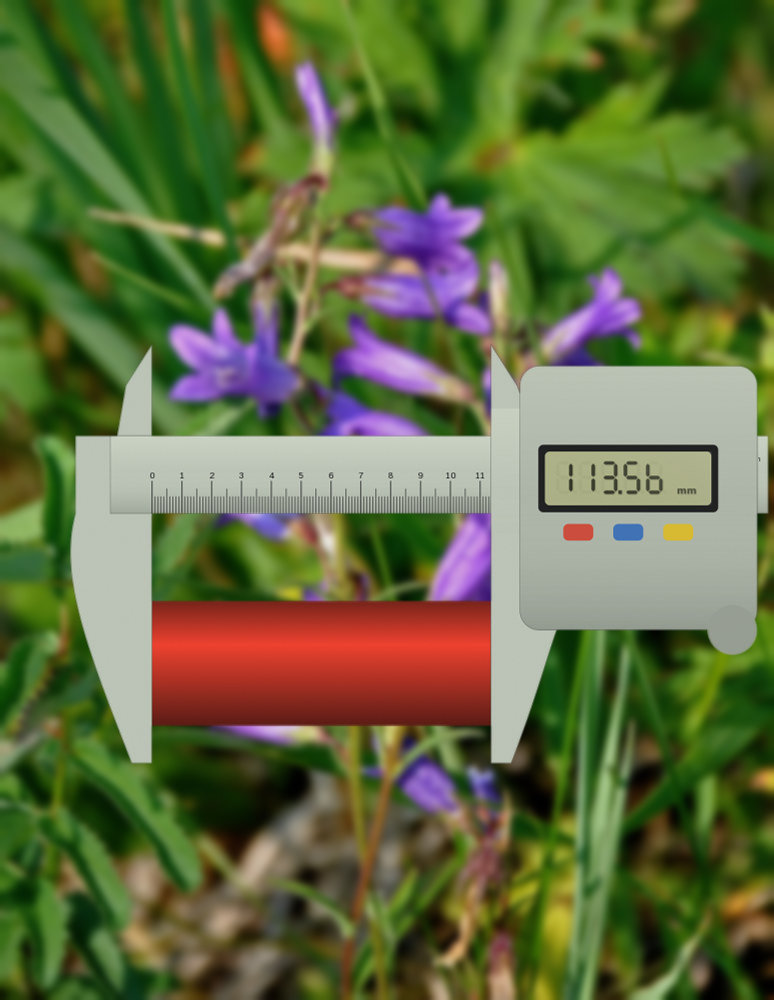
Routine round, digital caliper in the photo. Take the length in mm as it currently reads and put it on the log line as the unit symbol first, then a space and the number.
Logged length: mm 113.56
